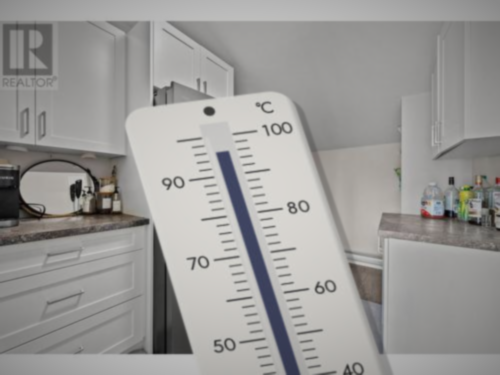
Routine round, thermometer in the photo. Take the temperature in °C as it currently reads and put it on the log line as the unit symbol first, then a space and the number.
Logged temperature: °C 96
